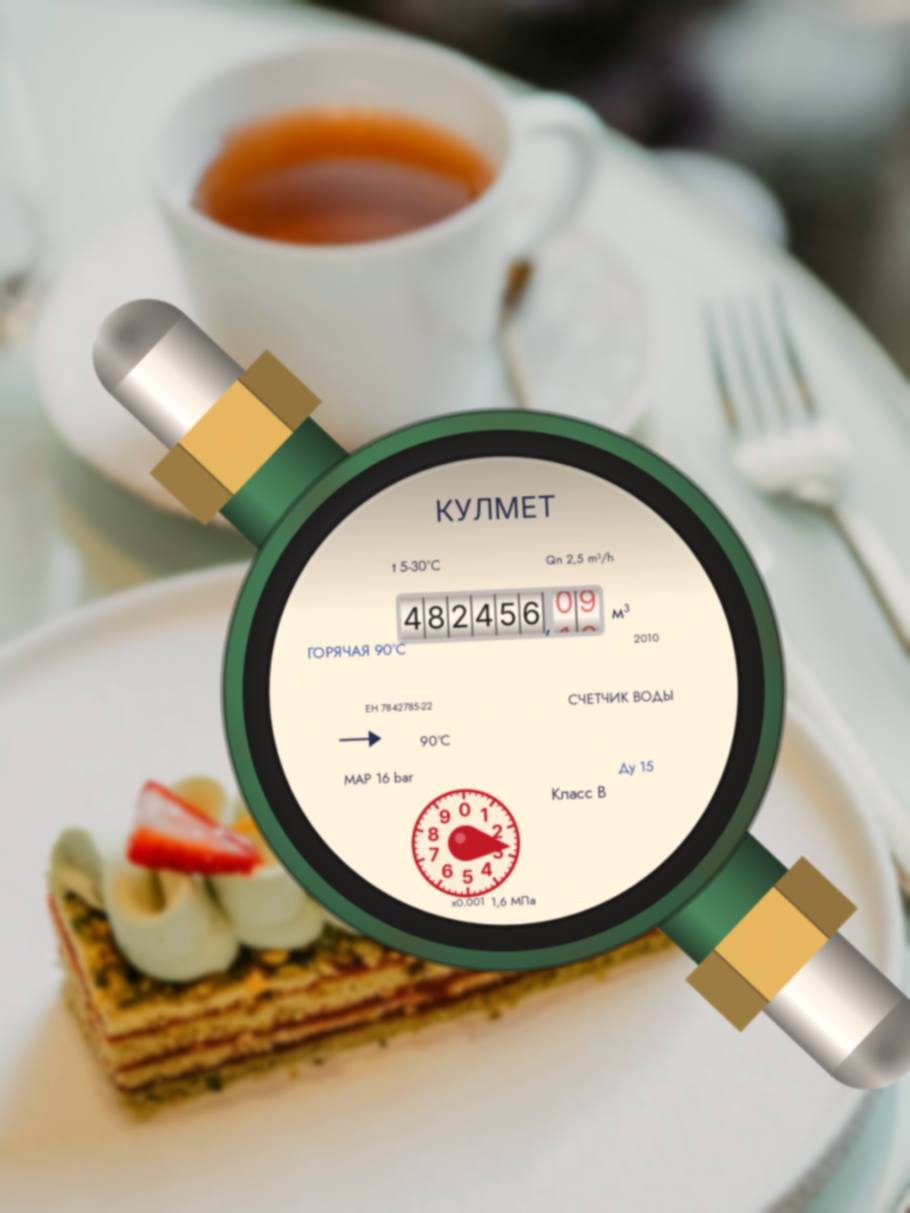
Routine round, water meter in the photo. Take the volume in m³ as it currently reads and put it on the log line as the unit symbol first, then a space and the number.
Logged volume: m³ 482456.092
